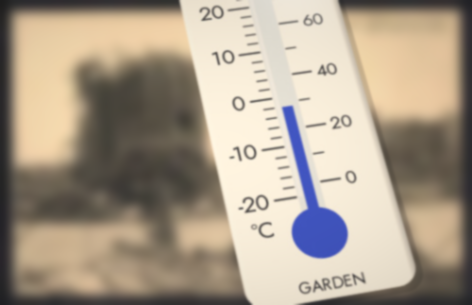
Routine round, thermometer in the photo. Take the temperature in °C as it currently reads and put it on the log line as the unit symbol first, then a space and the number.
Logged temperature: °C -2
